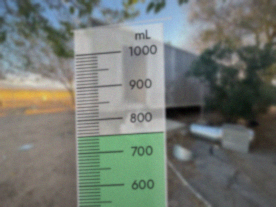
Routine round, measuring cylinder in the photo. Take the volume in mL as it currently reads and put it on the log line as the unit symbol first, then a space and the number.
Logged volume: mL 750
